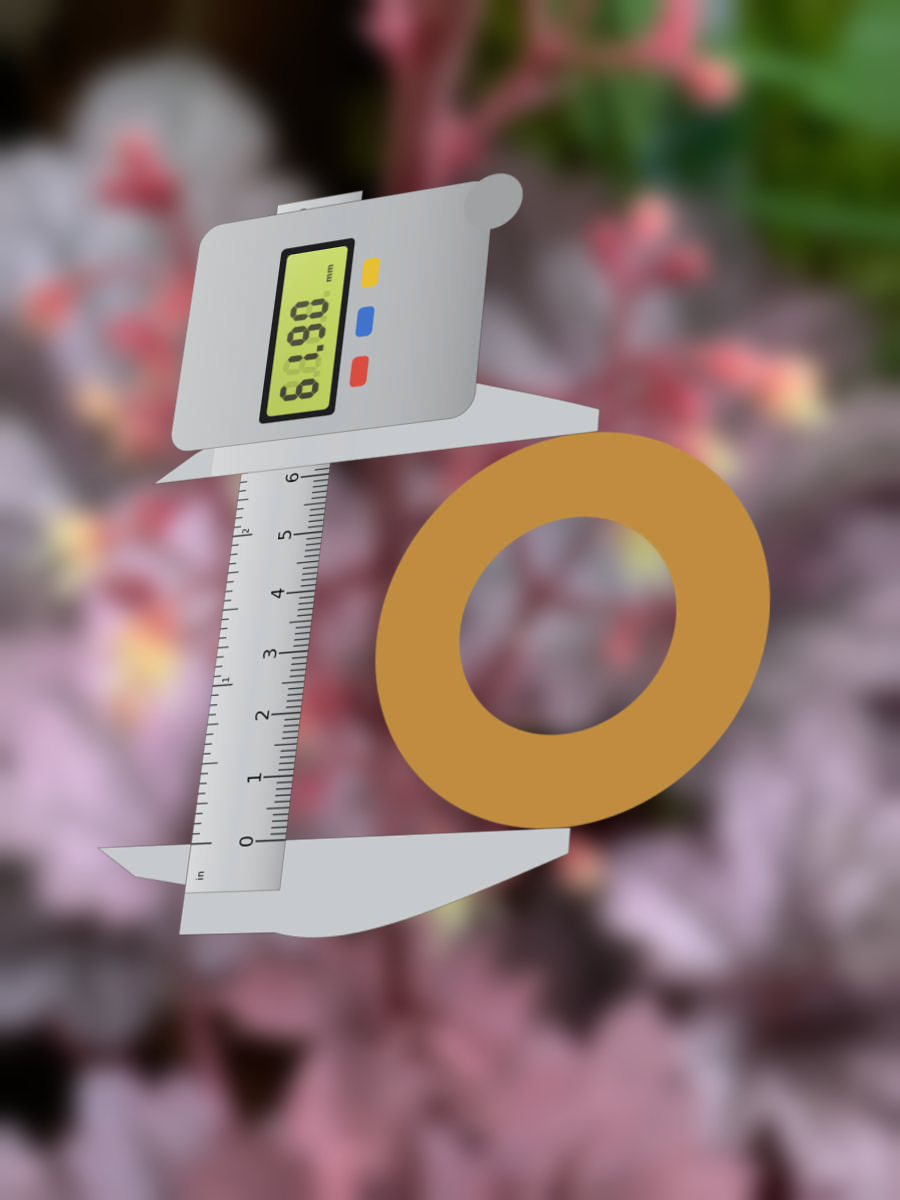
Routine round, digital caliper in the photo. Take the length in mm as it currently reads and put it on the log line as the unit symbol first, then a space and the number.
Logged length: mm 61.90
